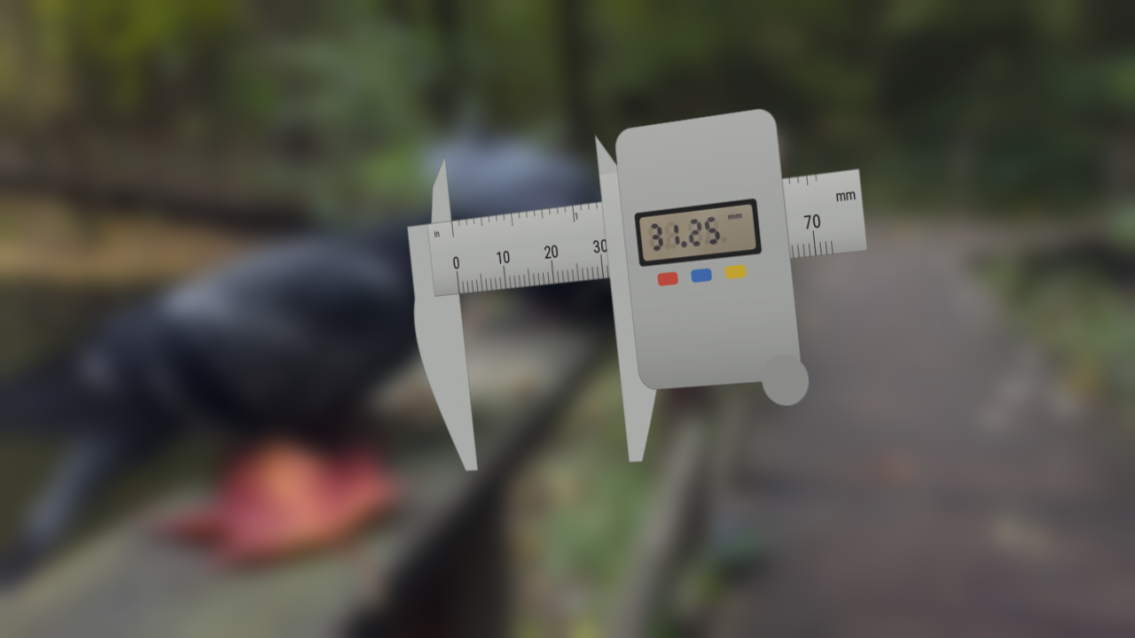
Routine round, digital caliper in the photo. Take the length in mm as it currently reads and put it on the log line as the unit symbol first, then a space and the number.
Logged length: mm 31.25
